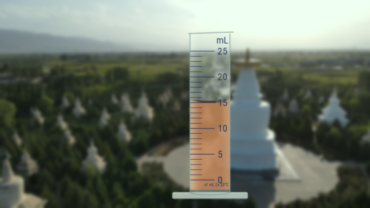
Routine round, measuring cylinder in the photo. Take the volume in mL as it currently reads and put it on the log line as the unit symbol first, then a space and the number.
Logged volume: mL 15
